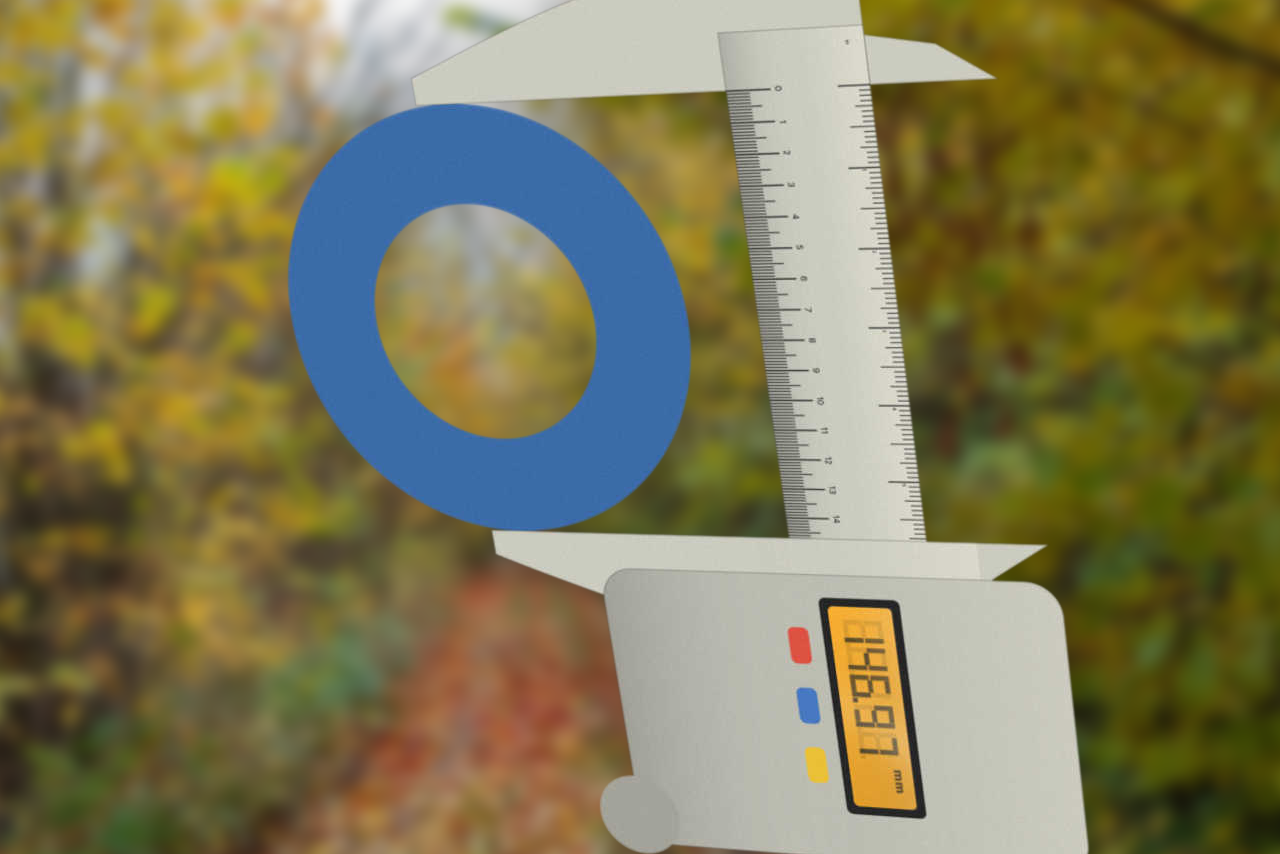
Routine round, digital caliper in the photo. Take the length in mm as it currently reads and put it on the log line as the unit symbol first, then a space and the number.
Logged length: mm 146.97
